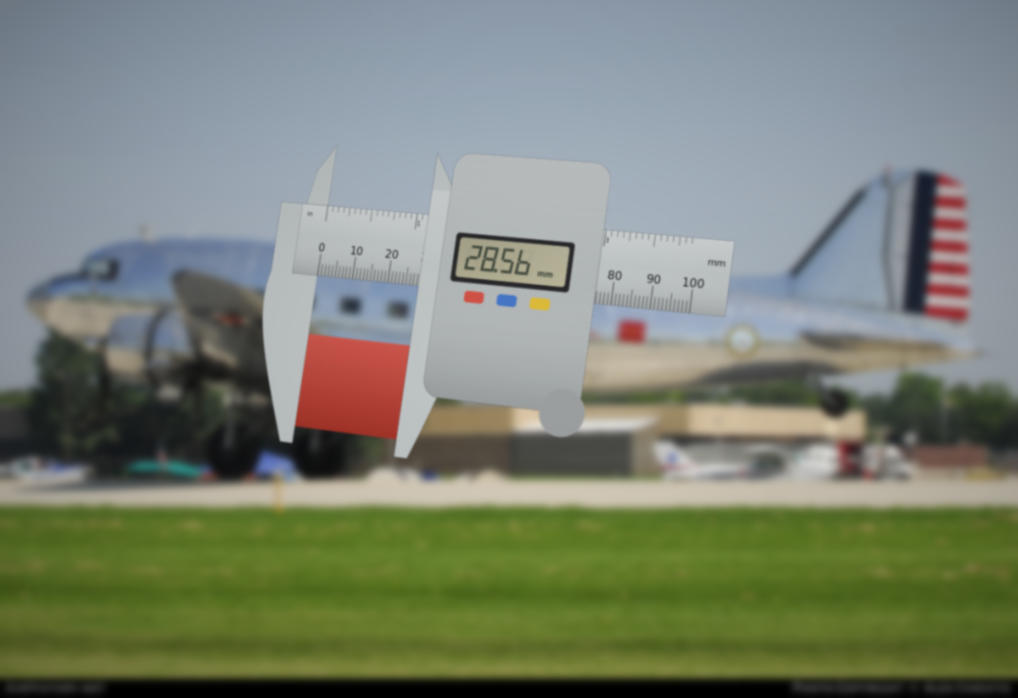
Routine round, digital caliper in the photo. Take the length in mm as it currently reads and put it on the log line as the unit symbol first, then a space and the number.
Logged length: mm 28.56
